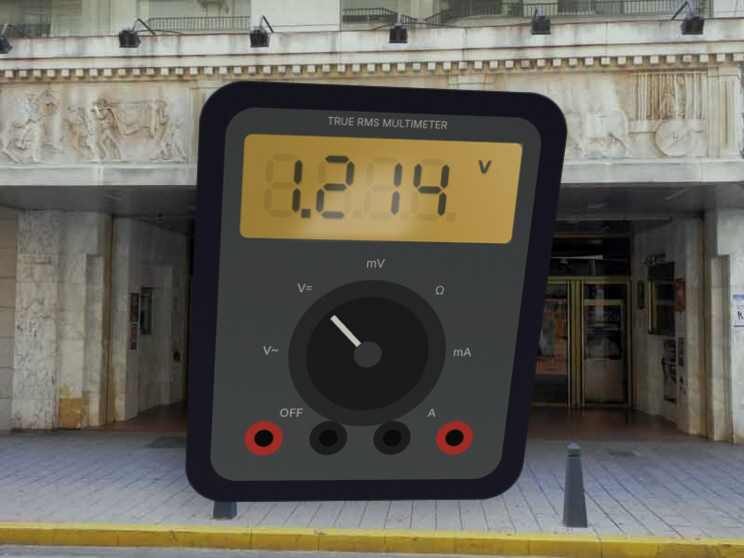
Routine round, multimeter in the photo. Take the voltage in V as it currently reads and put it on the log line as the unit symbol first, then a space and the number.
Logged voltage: V 1.214
